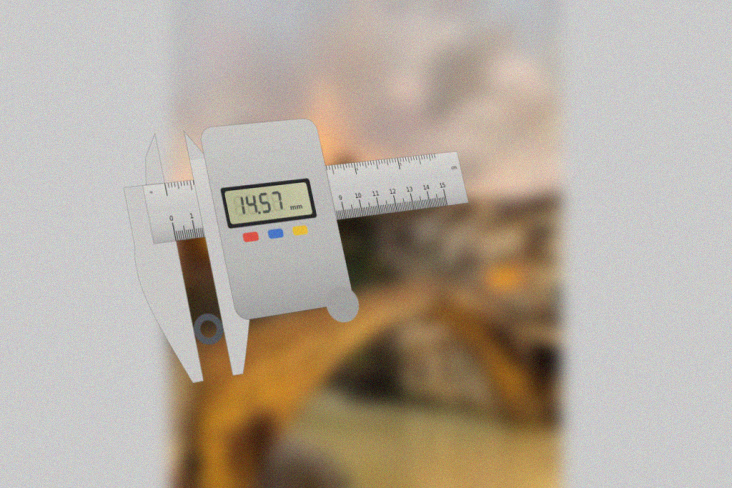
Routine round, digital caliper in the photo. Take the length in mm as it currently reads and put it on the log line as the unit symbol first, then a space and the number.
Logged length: mm 14.57
